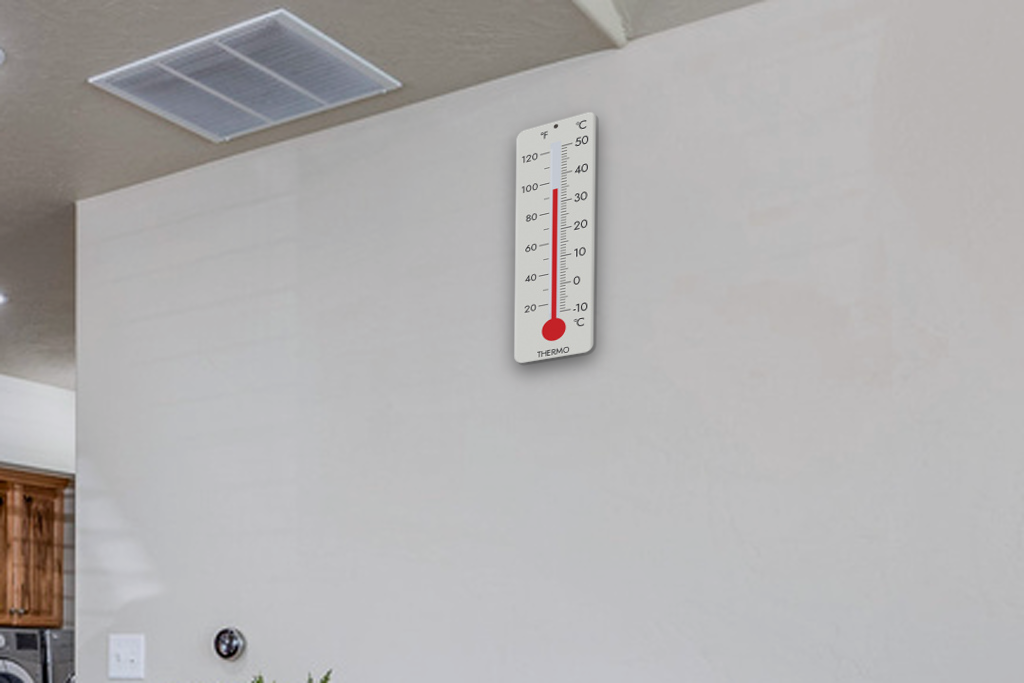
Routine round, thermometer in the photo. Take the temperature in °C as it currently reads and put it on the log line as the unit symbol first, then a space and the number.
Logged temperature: °C 35
